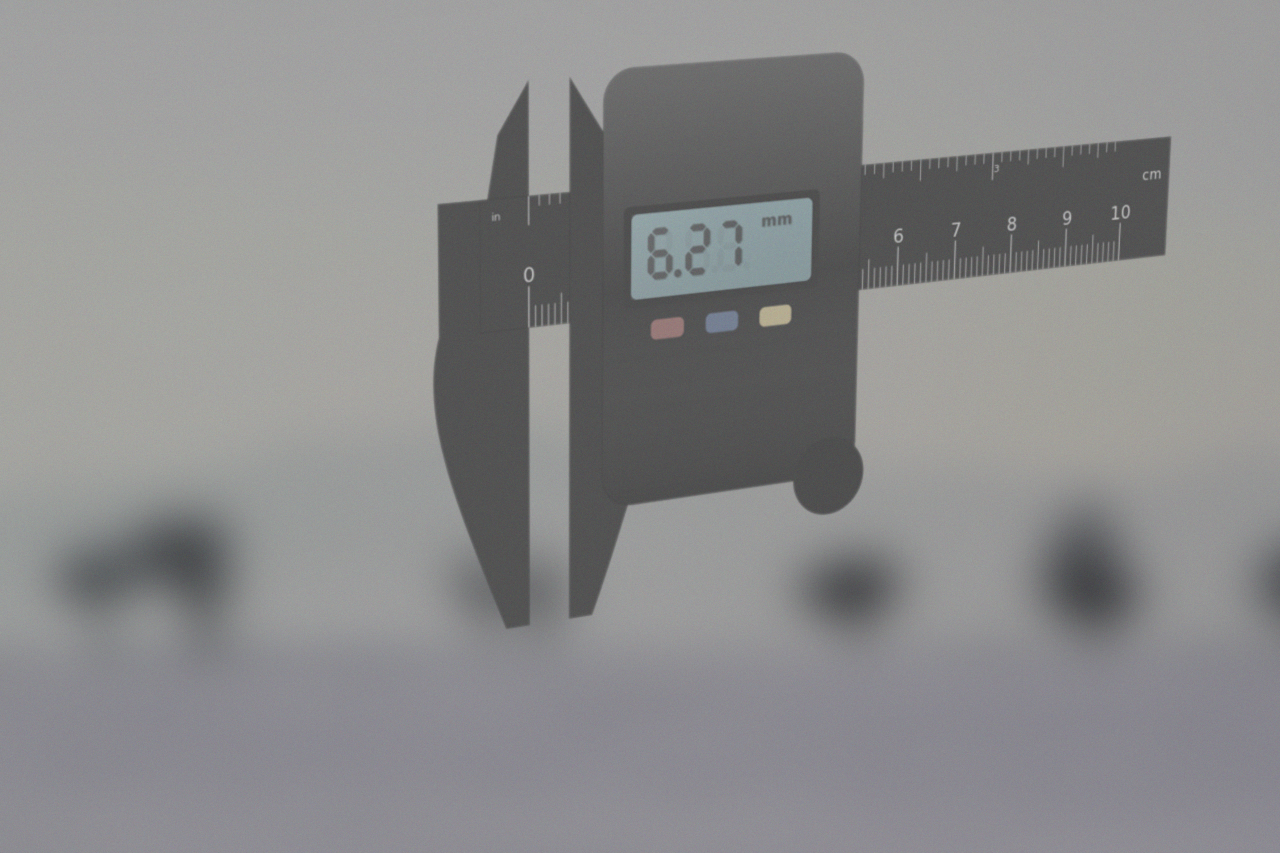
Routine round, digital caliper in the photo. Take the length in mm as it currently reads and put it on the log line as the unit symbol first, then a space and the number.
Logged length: mm 6.27
